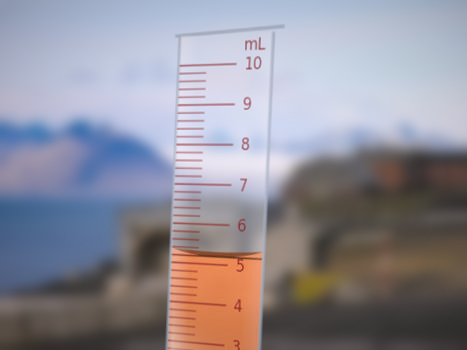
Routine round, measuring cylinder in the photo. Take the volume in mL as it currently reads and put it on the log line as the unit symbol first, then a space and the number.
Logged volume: mL 5.2
